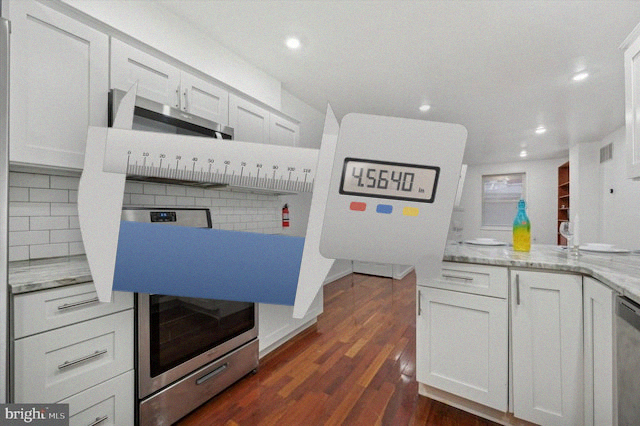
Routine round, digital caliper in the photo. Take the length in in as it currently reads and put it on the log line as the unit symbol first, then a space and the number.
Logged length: in 4.5640
